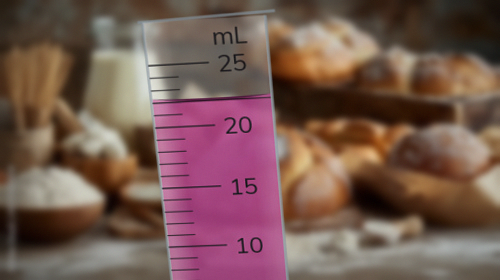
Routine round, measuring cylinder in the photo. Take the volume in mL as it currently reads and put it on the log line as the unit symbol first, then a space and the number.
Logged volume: mL 22
